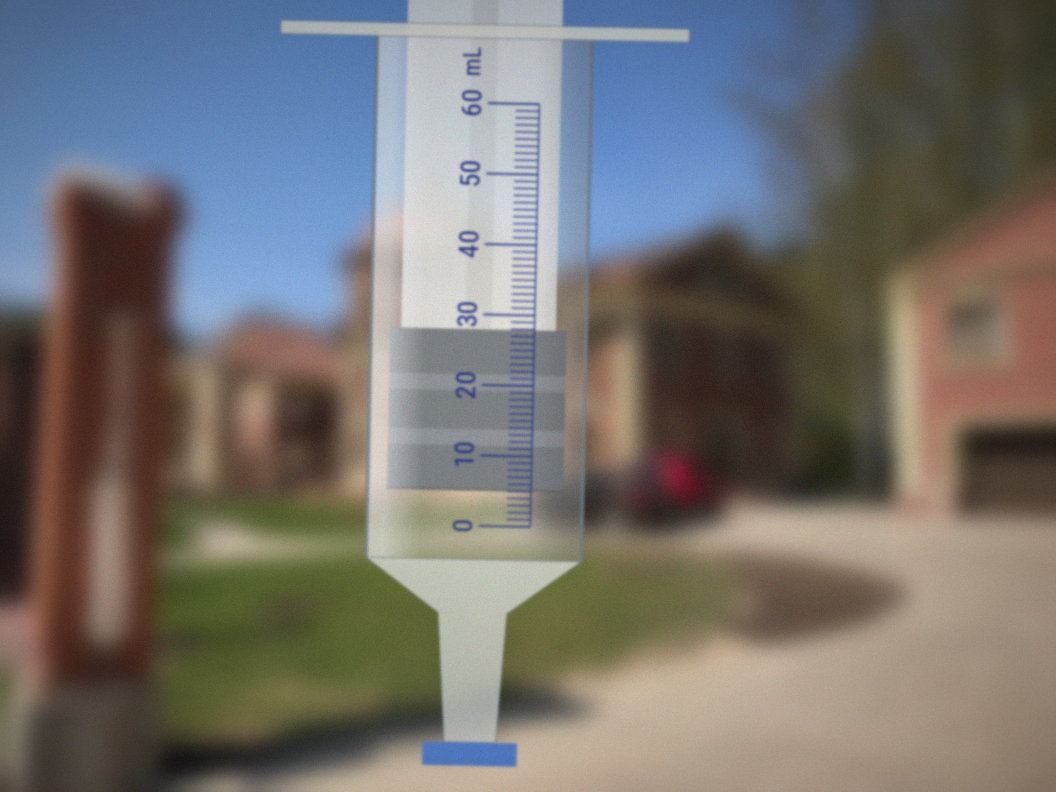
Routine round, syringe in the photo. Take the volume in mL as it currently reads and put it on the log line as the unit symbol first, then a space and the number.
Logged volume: mL 5
